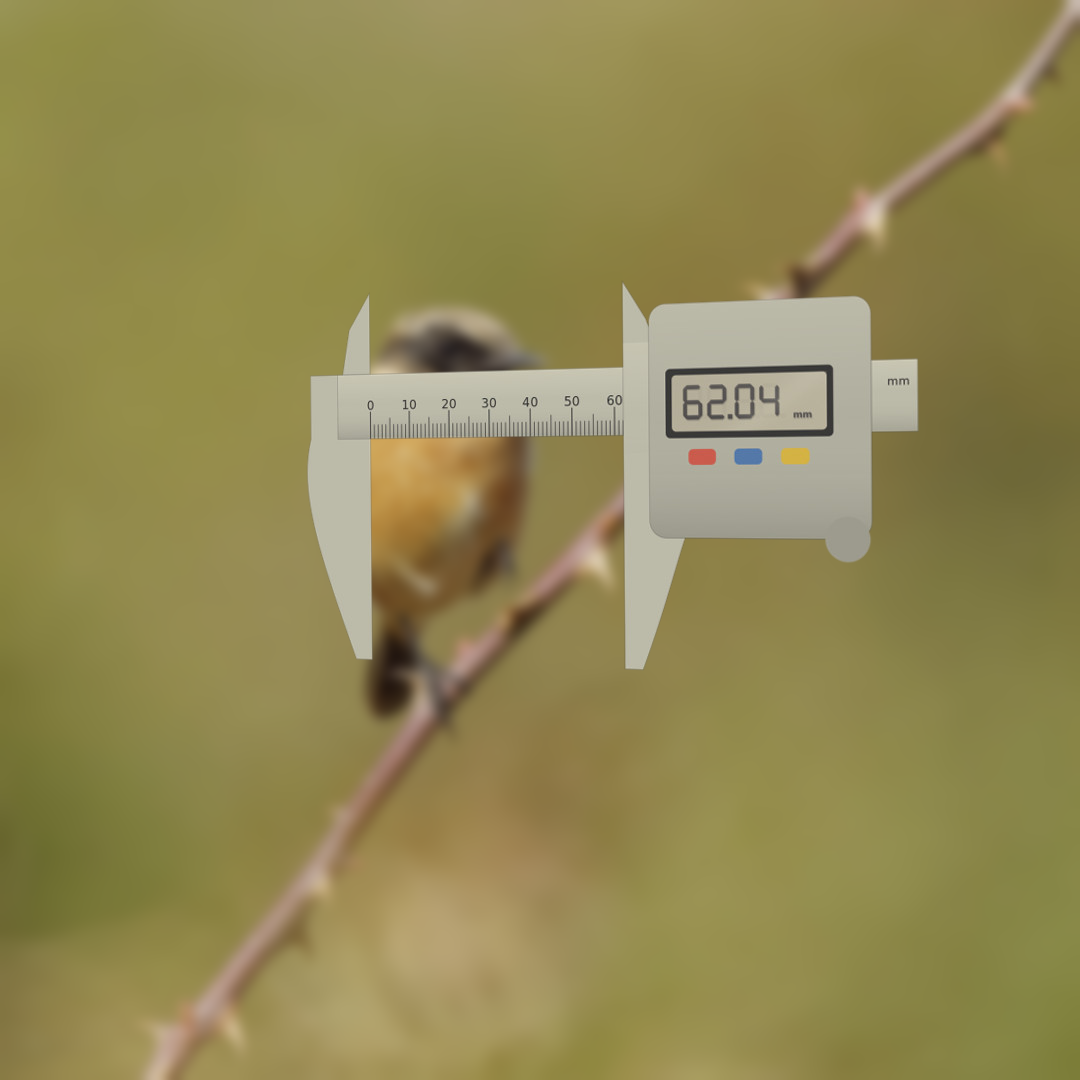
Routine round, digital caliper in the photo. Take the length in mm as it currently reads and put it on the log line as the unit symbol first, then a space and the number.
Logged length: mm 62.04
